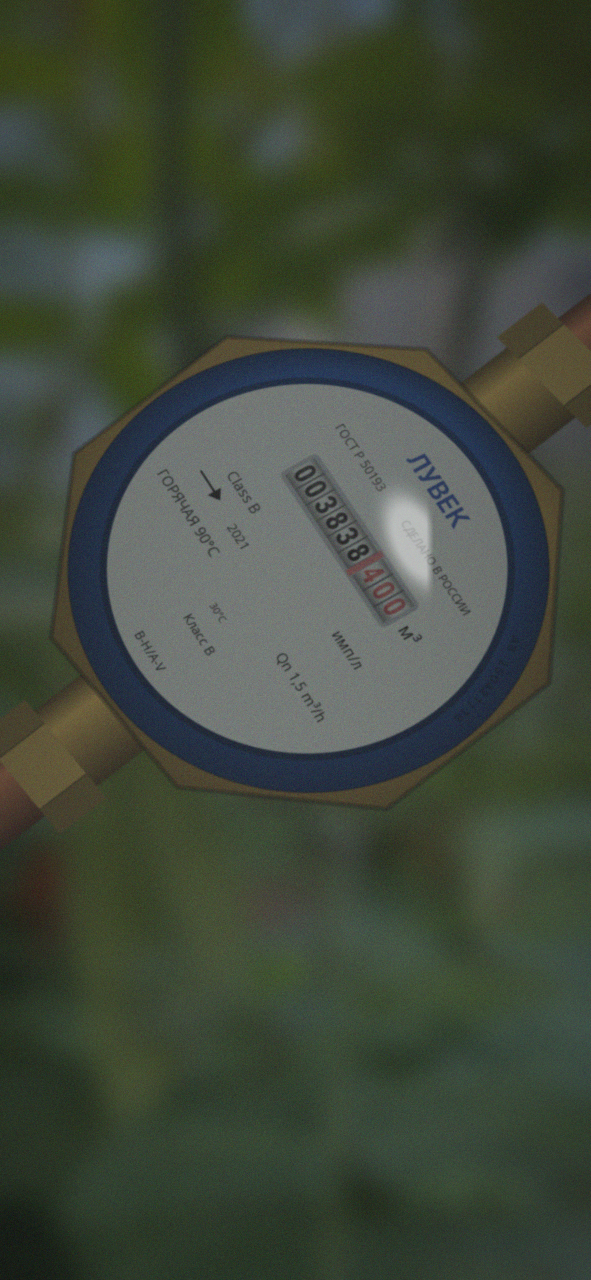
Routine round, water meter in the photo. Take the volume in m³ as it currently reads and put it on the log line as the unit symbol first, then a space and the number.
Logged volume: m³ 3838.400
